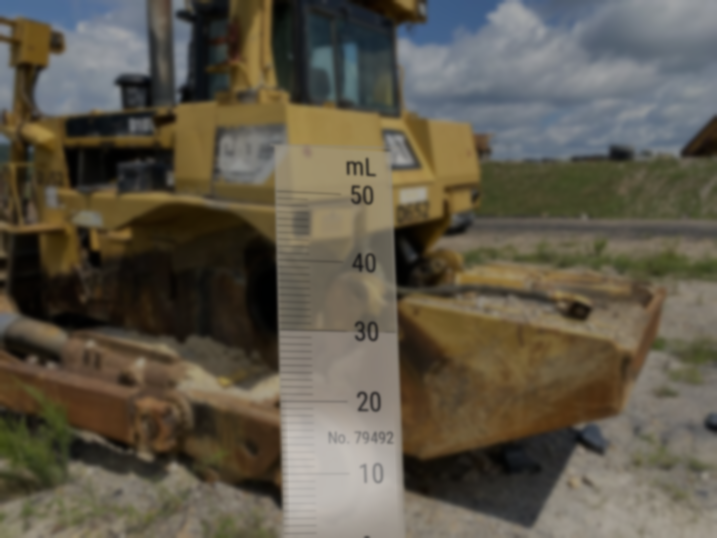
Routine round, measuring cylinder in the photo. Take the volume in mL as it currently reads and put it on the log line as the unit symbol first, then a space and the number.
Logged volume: mL 30
